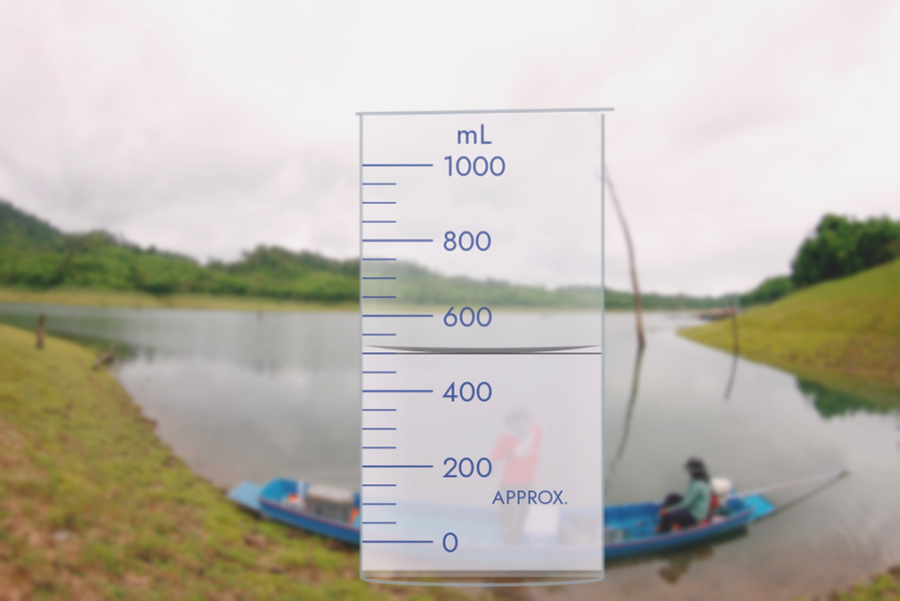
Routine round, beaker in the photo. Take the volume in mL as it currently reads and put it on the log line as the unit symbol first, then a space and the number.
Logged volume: mL 500
